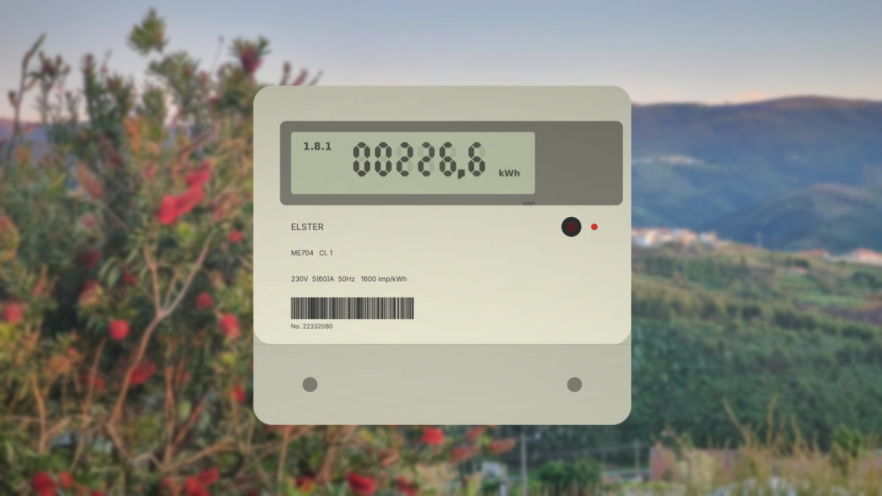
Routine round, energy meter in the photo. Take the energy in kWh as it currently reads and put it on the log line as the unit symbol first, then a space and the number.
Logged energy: kWh 226.6
